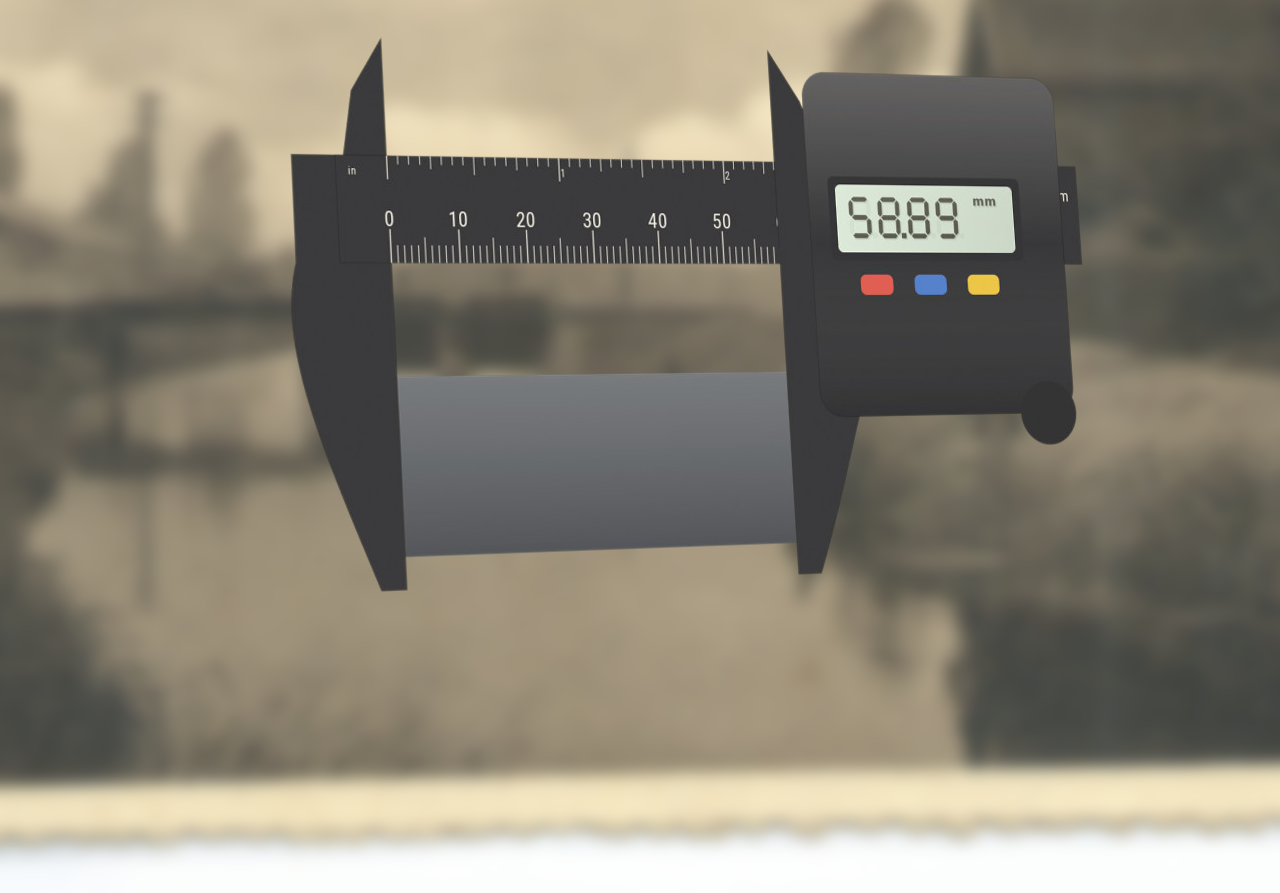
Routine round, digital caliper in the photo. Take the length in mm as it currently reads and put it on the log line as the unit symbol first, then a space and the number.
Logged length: mm 58.89
